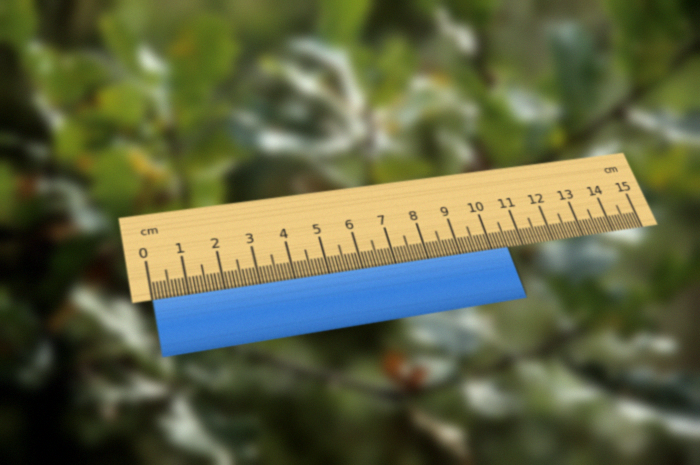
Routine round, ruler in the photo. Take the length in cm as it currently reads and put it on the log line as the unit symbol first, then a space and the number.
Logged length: cm 10.5
